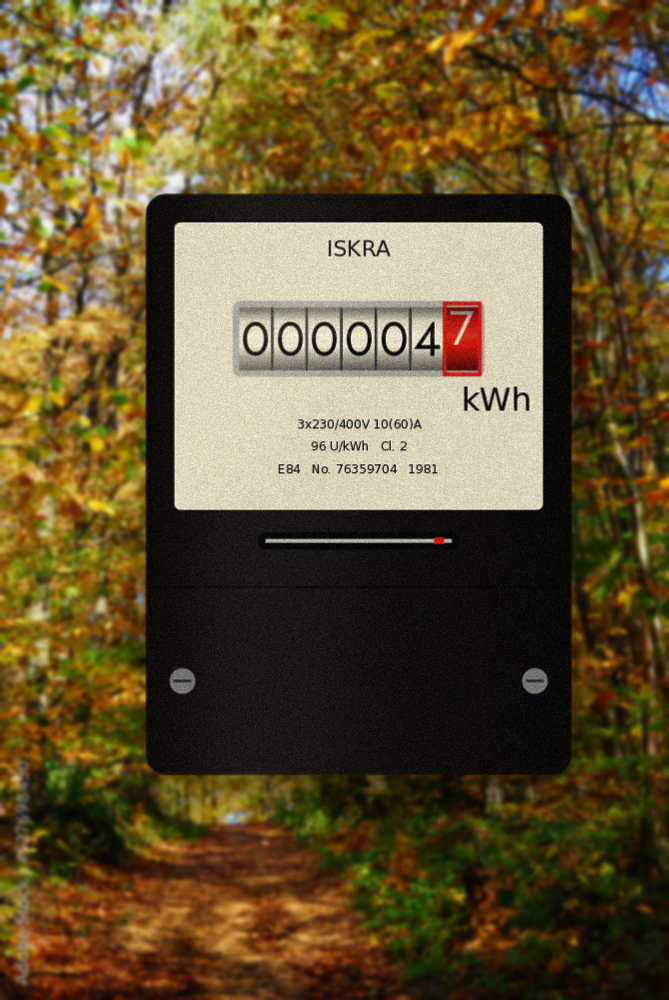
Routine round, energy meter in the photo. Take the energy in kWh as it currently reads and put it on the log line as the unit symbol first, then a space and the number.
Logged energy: kWh 4.7
